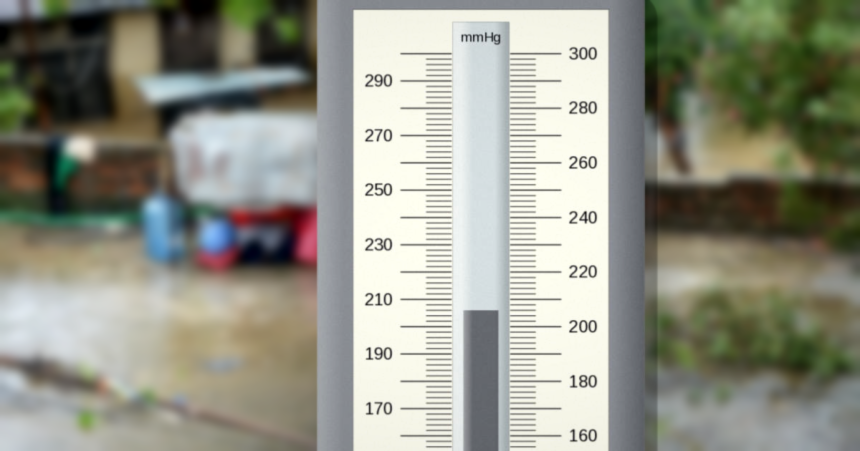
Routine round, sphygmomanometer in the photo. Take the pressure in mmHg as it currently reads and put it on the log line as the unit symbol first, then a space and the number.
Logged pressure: mmHg 206
